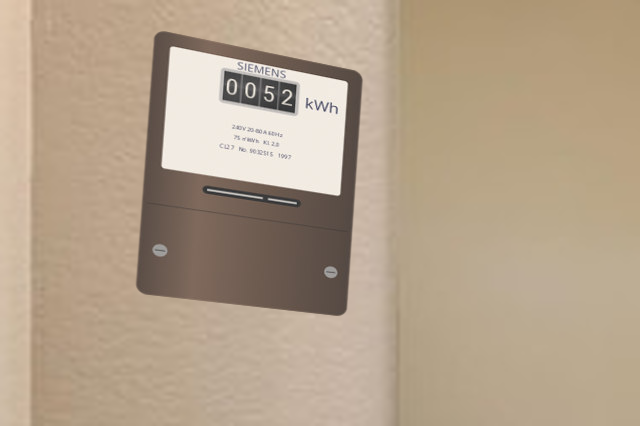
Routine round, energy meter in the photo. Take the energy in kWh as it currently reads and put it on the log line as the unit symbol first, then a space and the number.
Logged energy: kWh 52
